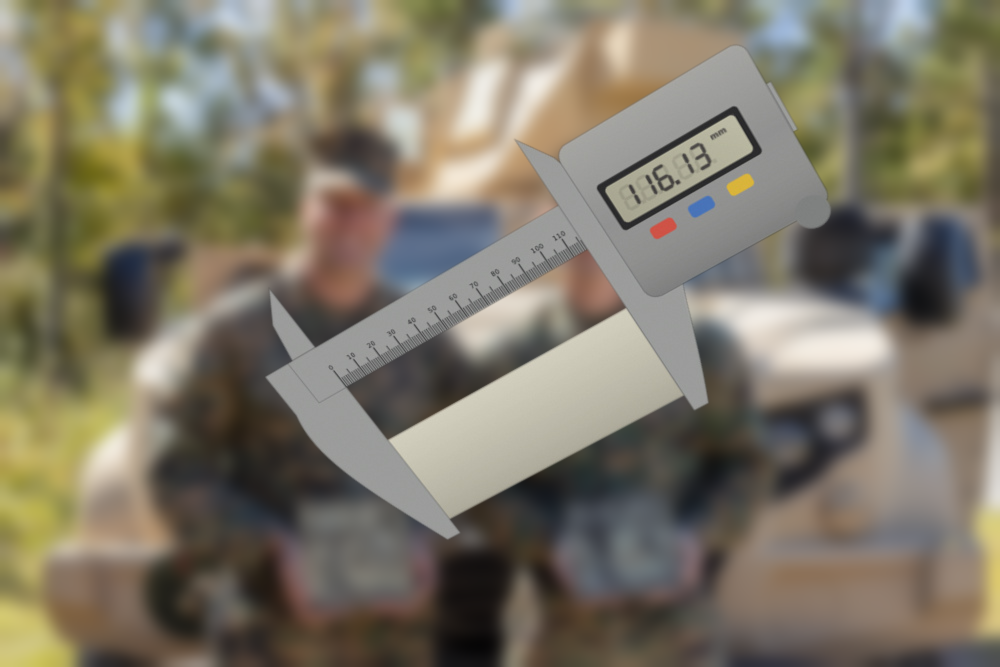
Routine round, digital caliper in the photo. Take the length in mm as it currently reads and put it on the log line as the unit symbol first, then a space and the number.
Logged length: mm 116.13
